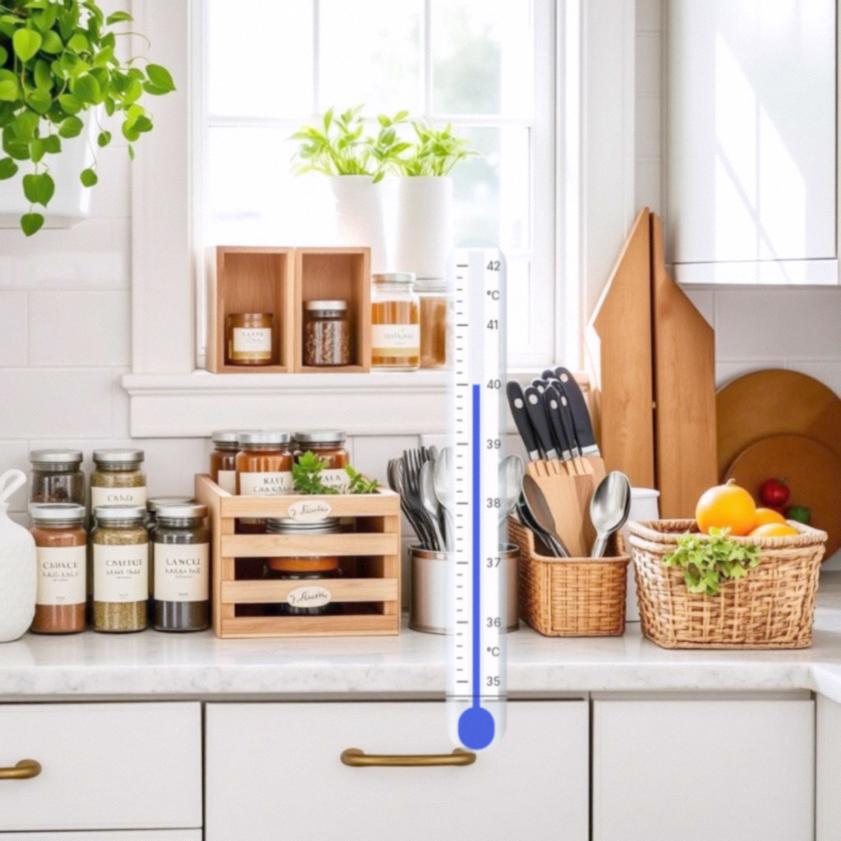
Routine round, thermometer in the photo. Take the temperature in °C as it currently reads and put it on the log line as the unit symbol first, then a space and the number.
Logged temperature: °C 40
